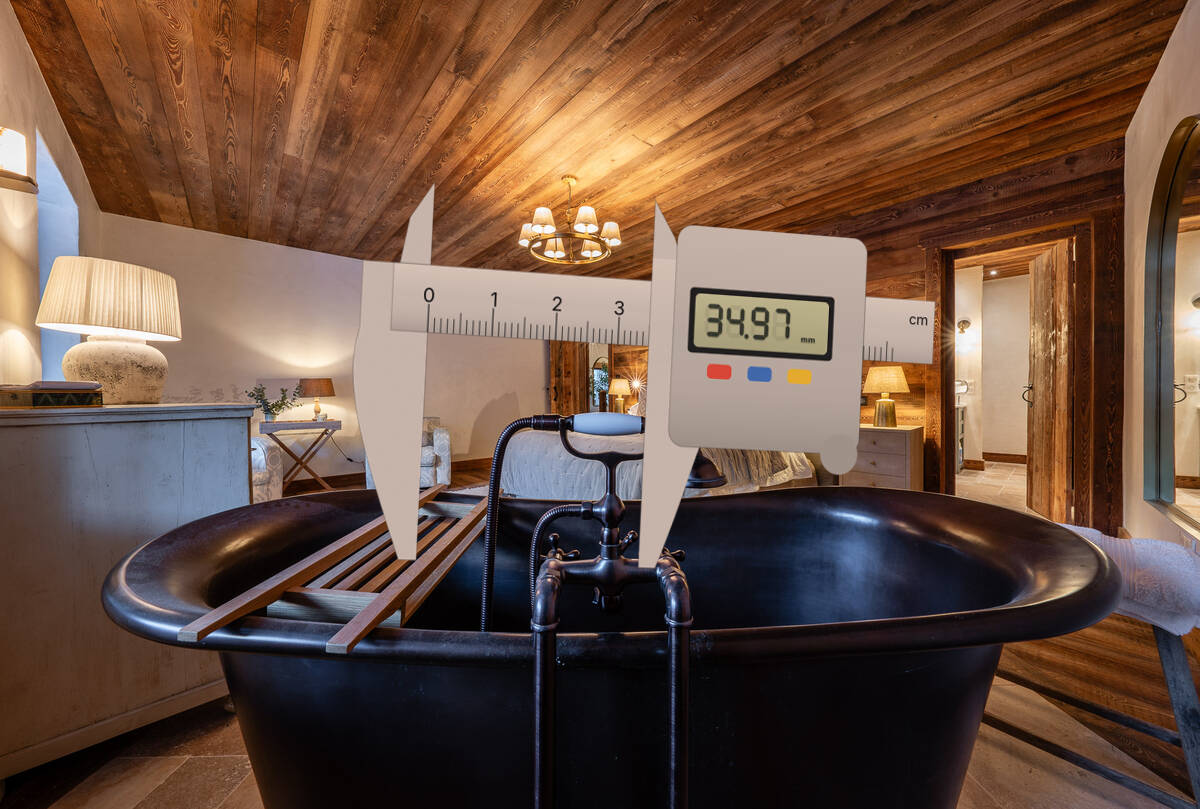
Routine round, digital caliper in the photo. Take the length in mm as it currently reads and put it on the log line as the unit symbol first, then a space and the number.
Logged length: mm 34.97
